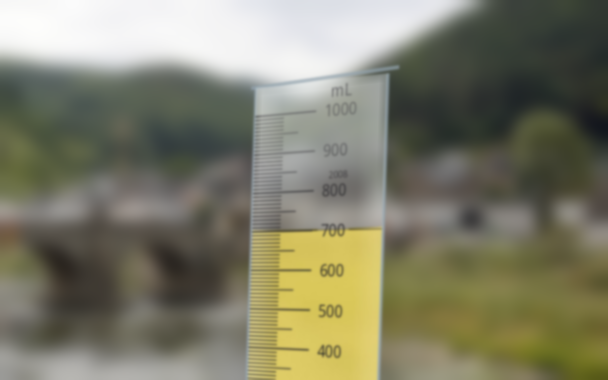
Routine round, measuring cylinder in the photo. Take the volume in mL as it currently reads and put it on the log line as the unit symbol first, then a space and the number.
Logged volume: mL 700
